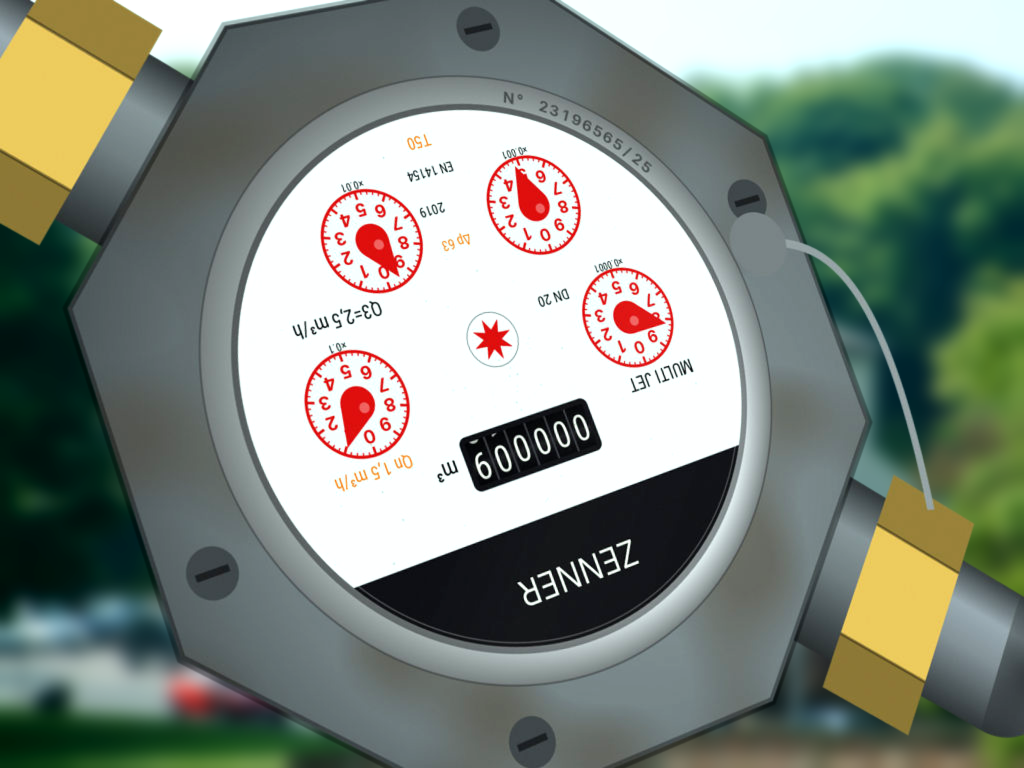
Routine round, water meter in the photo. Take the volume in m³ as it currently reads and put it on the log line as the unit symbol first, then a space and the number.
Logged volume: m³ 9.0948
